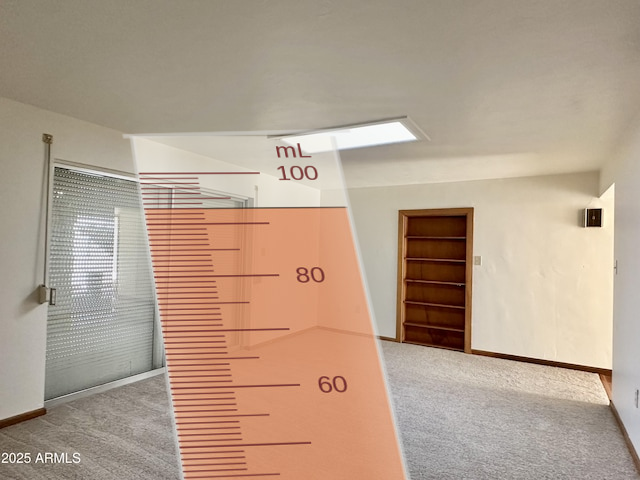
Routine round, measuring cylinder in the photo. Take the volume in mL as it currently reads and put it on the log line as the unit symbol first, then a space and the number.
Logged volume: mL 93
